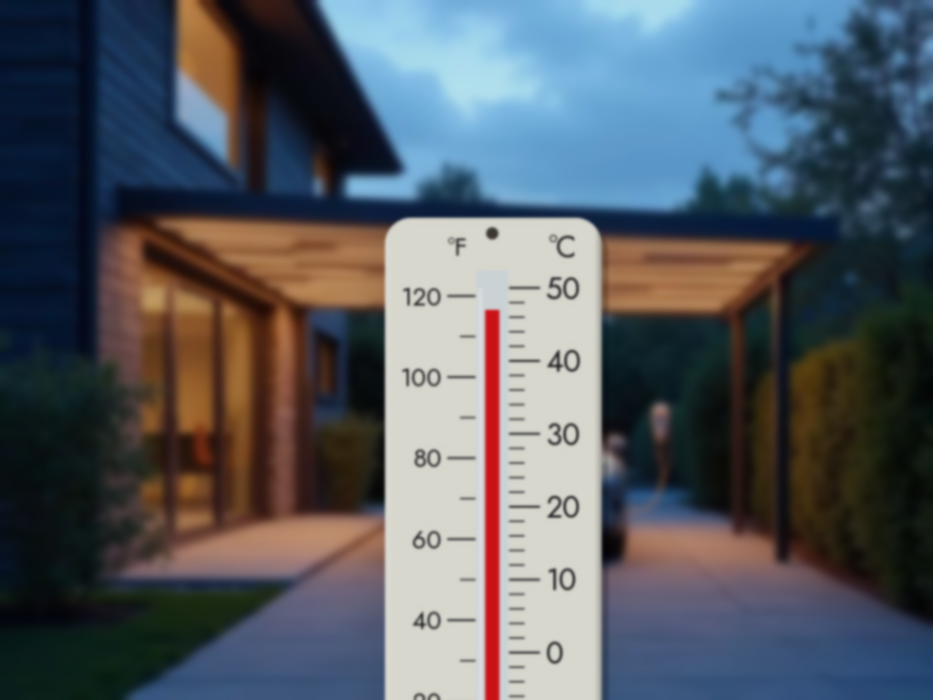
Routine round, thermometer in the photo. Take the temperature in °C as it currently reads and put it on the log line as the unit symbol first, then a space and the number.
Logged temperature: °C 47
